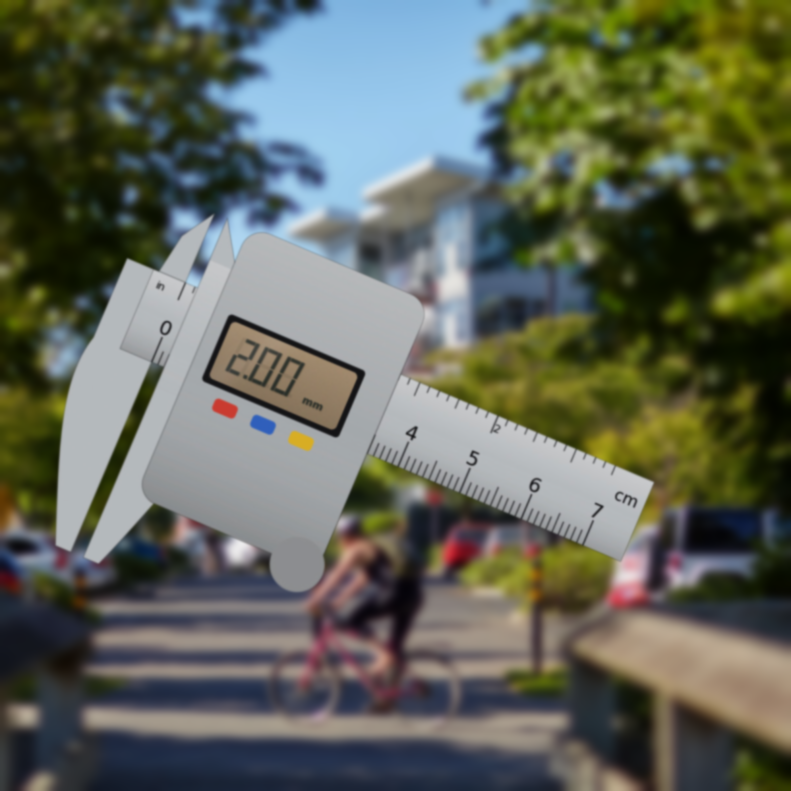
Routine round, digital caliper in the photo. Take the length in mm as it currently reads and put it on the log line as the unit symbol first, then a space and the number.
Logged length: mm 2.00
